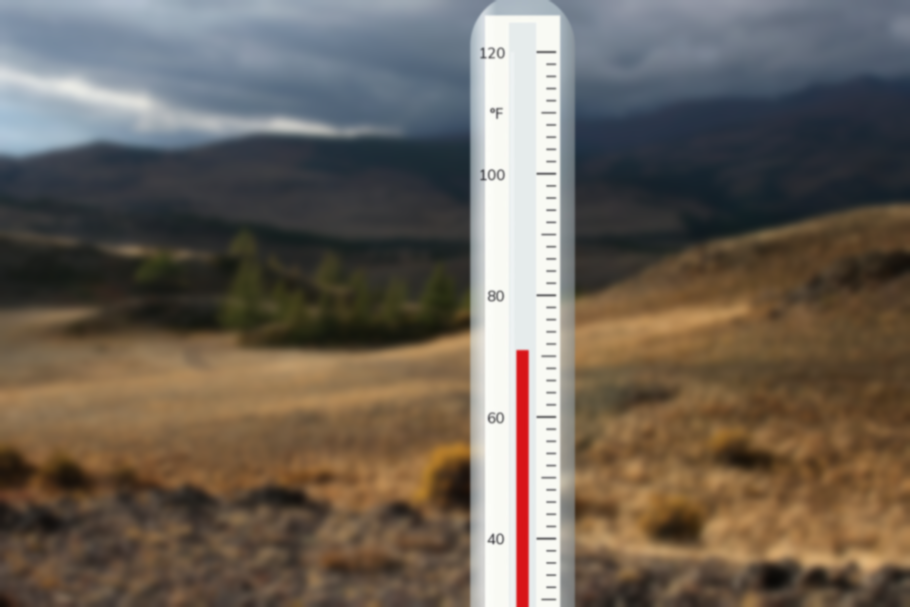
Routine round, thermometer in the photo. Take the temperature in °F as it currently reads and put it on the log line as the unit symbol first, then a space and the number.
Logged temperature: °F 71
